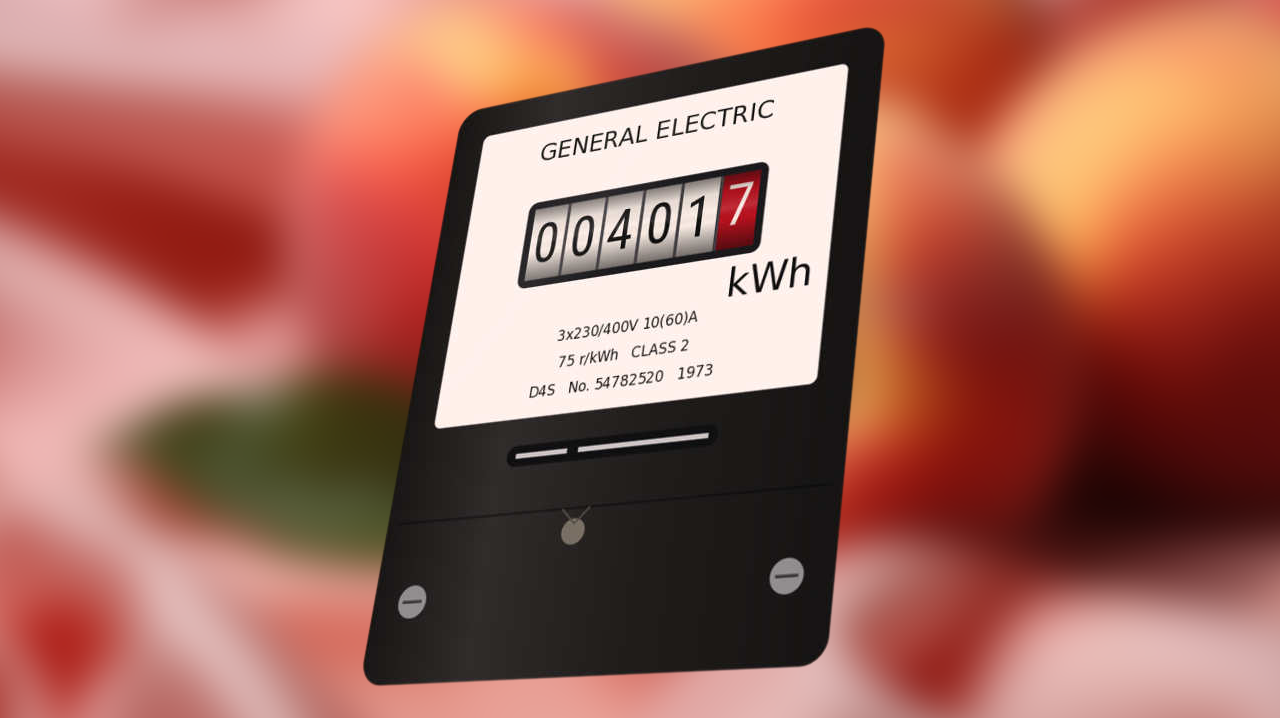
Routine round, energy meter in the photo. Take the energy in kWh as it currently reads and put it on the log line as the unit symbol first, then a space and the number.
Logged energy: kWh 401.7
